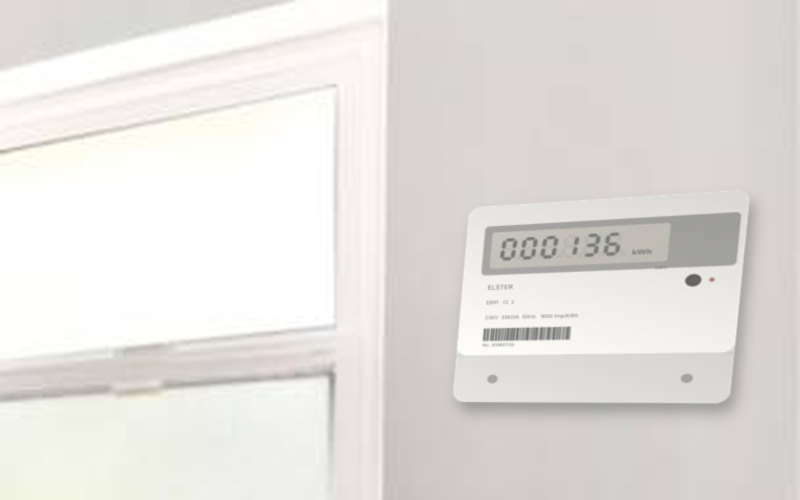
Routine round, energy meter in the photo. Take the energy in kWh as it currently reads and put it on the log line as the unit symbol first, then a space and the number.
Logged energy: kWh 136
